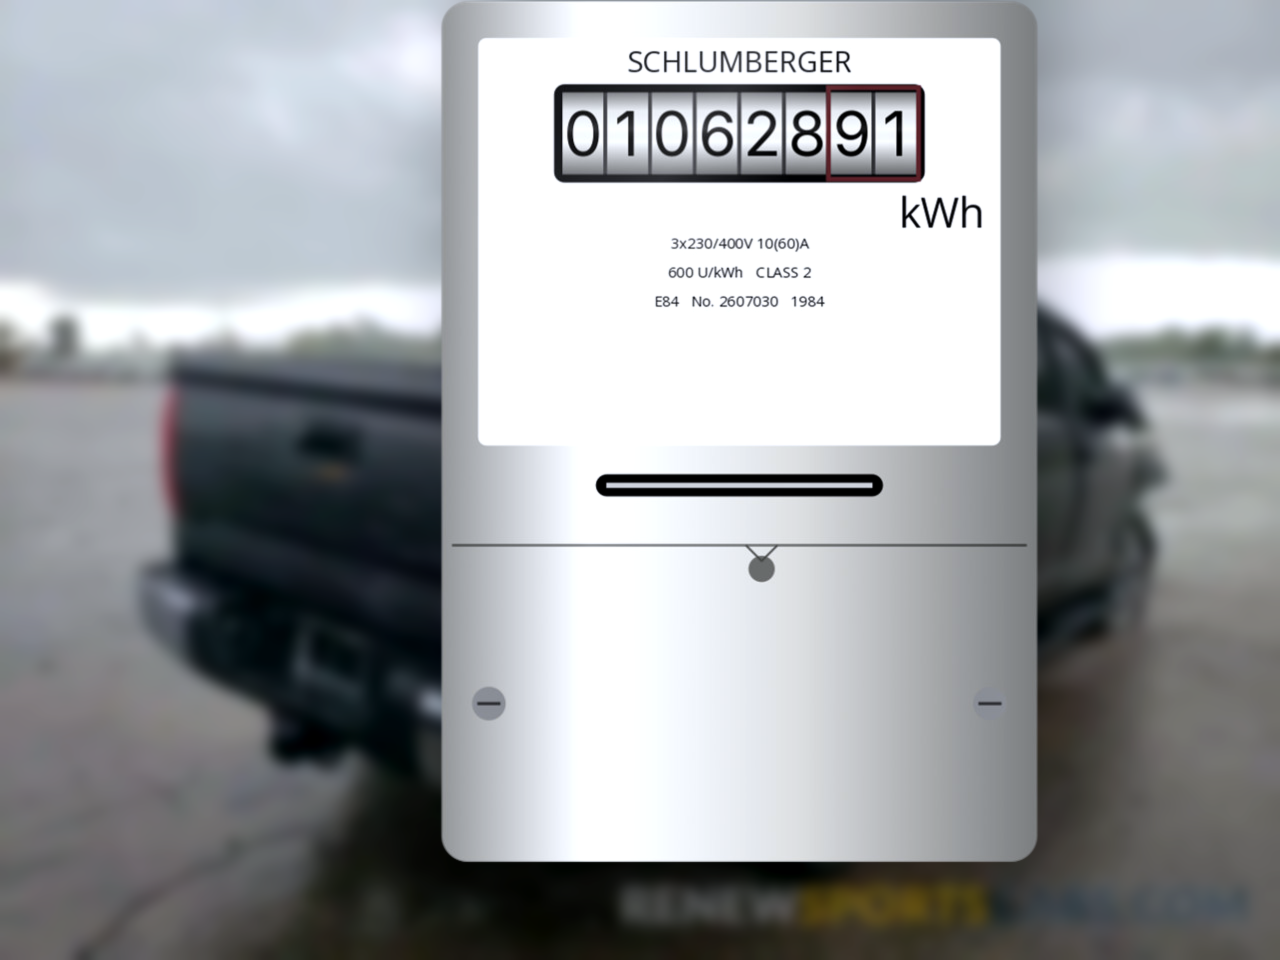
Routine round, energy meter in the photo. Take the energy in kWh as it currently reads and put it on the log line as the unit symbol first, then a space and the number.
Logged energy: kWh 10628.91
